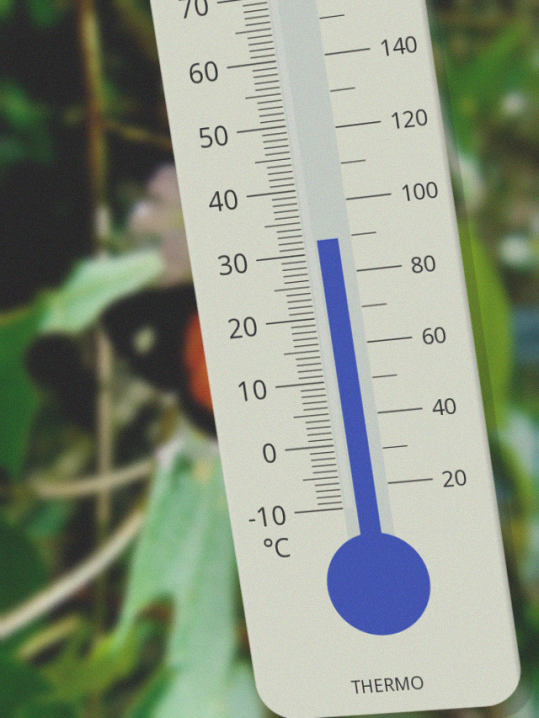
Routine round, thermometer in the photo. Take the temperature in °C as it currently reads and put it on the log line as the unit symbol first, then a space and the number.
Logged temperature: °C 32
